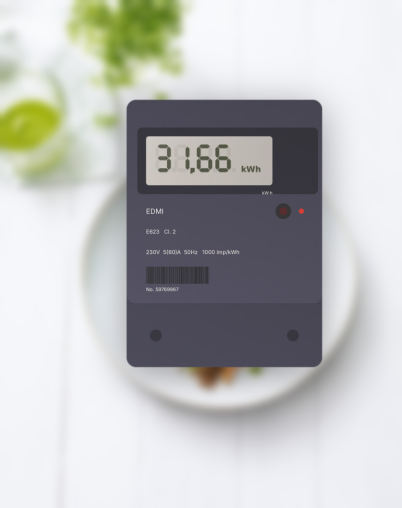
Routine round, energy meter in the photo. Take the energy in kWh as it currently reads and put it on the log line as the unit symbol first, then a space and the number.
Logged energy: kWh 31.66
